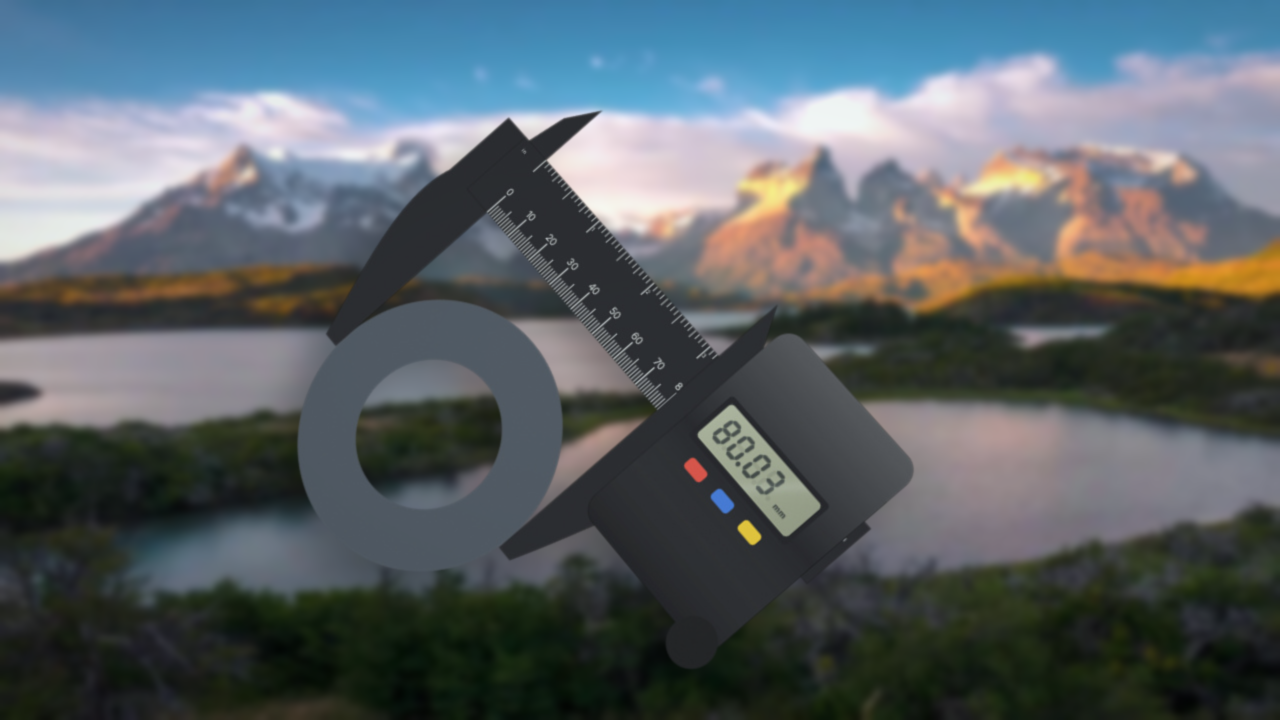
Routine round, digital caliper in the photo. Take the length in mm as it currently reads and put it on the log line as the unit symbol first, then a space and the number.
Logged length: mm 80.03
